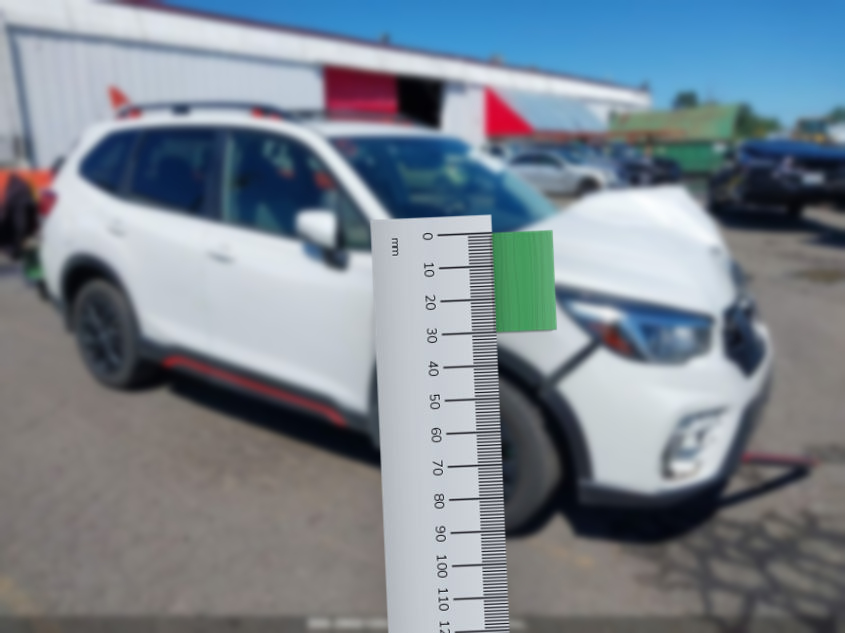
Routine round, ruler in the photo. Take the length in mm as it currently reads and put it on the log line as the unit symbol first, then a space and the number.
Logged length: mm 30
